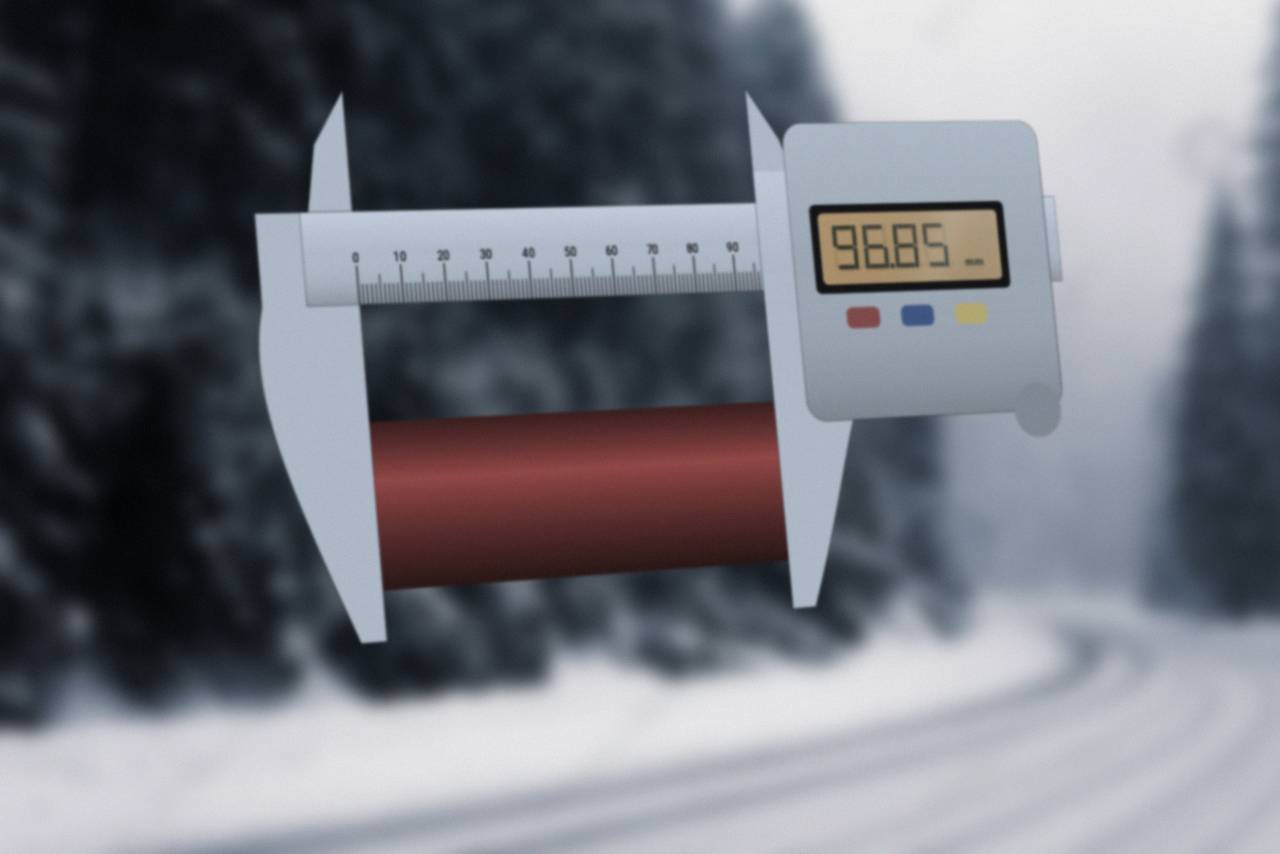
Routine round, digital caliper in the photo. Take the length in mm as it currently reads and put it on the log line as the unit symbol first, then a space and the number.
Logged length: mm 96.85
